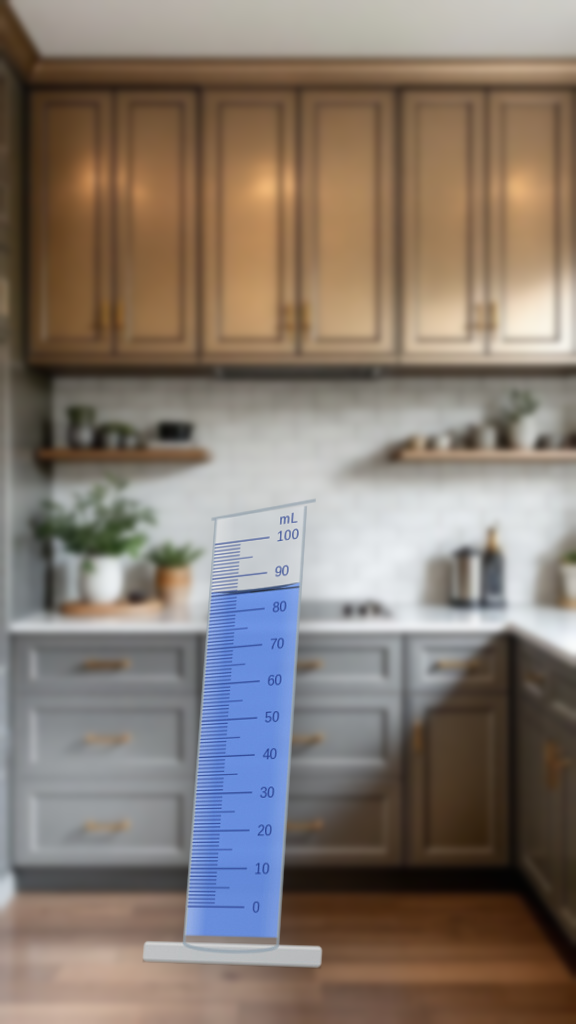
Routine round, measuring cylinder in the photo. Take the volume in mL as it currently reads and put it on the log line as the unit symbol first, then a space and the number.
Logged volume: mL 85
